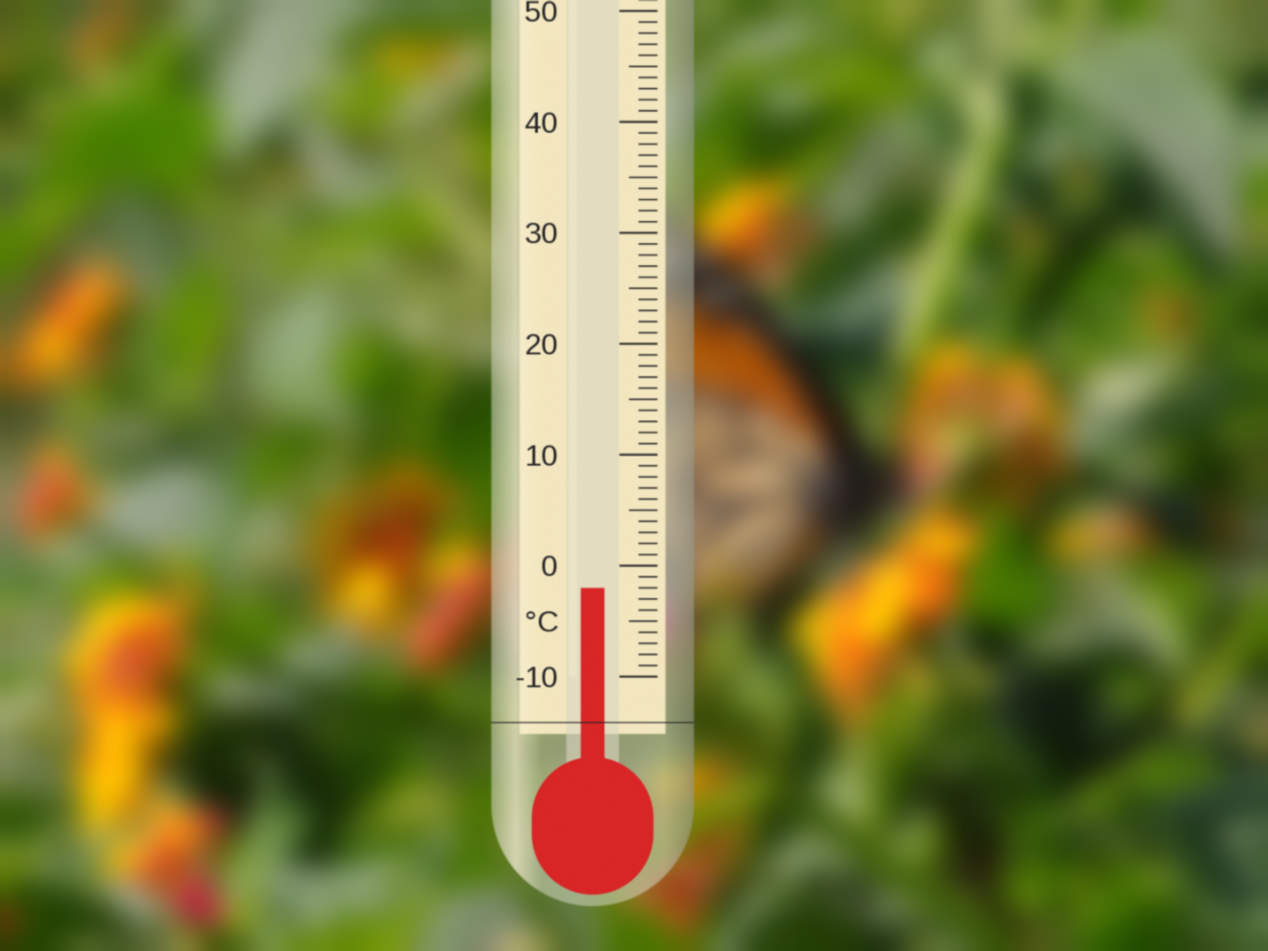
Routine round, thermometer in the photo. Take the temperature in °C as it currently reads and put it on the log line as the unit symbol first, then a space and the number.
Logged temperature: °C -2
